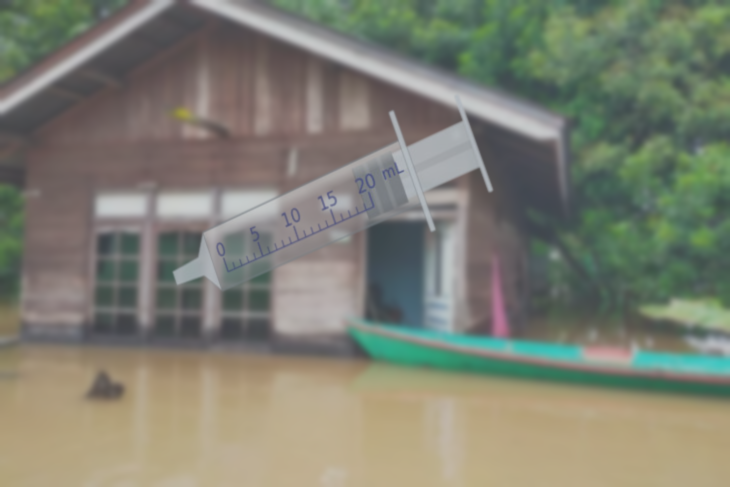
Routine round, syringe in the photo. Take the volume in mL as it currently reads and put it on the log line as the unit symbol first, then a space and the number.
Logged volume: mL 19
